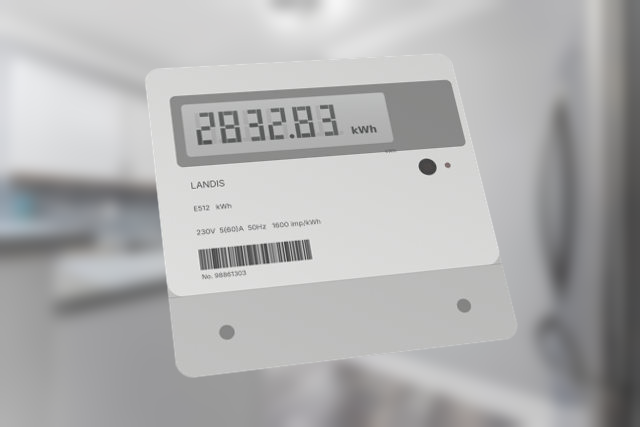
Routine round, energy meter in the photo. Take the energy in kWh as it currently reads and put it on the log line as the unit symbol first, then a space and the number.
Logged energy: kWh 2832.83
